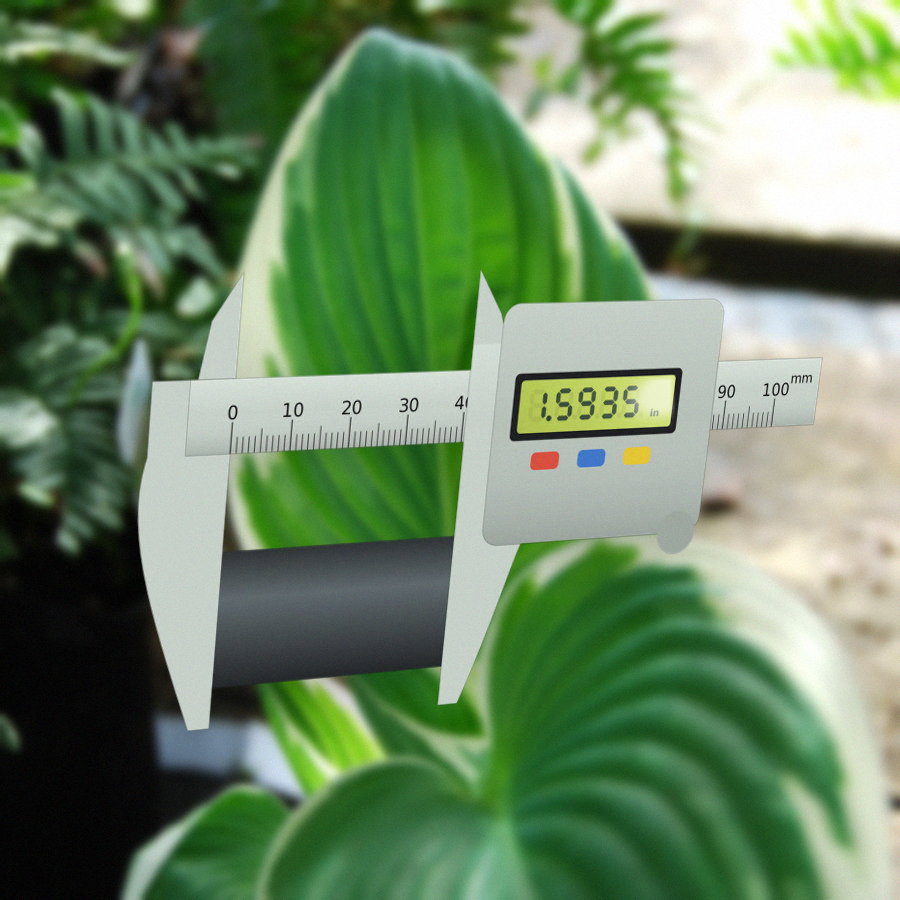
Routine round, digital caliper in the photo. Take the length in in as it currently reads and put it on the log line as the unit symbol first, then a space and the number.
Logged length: in 1.5935
